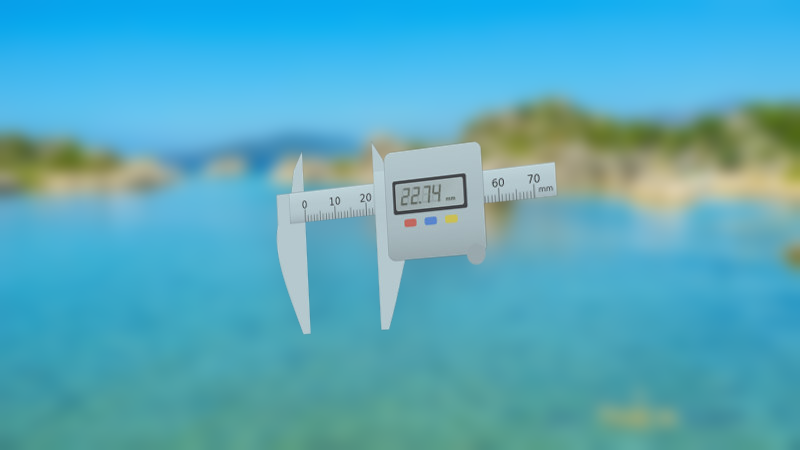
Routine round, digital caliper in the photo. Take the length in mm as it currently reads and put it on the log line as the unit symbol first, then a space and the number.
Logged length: mm 22.74
